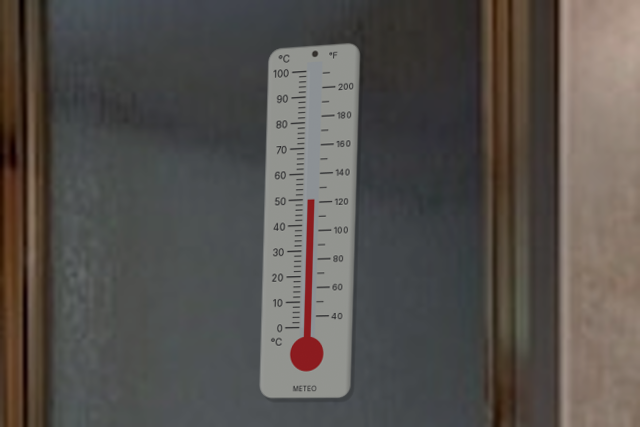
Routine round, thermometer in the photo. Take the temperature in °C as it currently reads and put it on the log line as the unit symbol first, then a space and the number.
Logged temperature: °C 50
